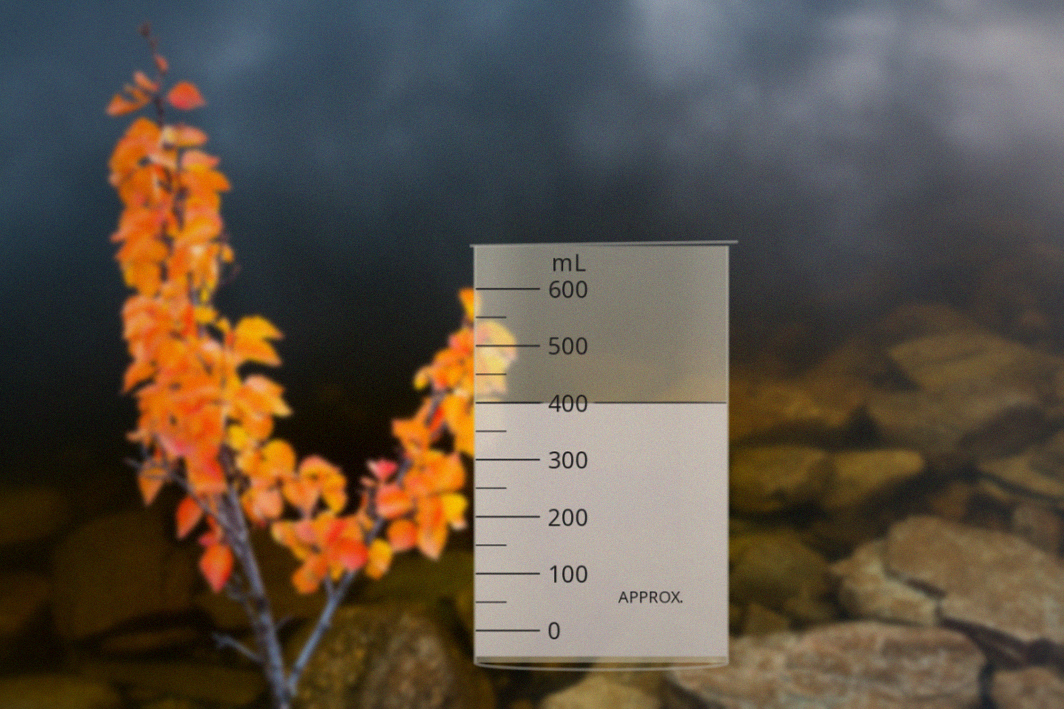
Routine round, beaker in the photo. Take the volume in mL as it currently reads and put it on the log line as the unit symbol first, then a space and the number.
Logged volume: mL 400
